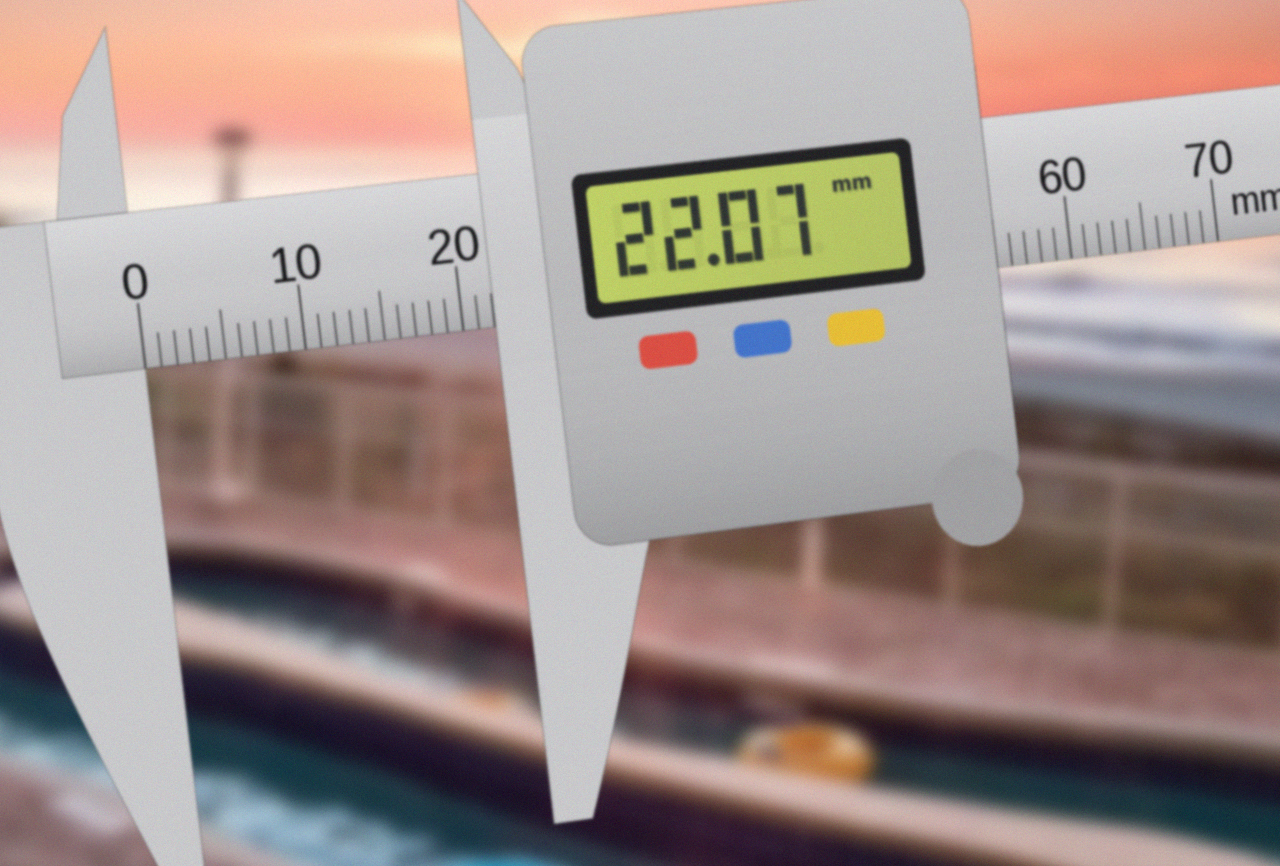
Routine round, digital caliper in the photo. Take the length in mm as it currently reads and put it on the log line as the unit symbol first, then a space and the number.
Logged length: mm 22.07
